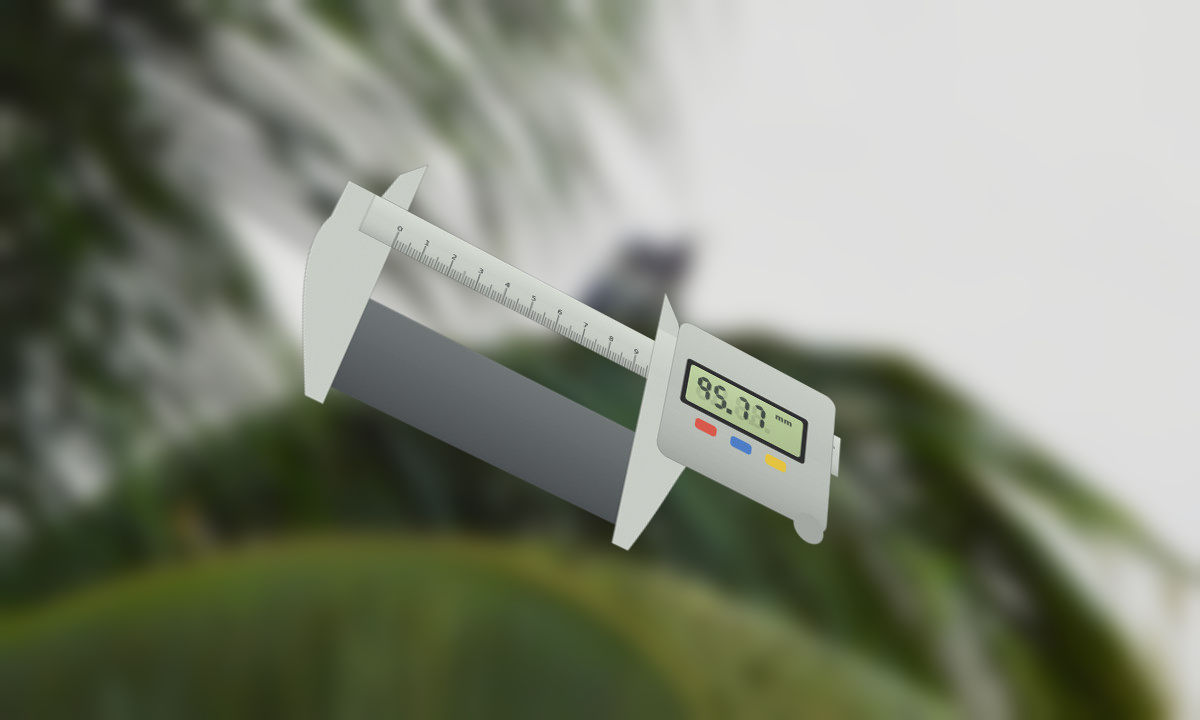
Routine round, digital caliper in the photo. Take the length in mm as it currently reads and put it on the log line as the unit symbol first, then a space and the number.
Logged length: mm 95.77
